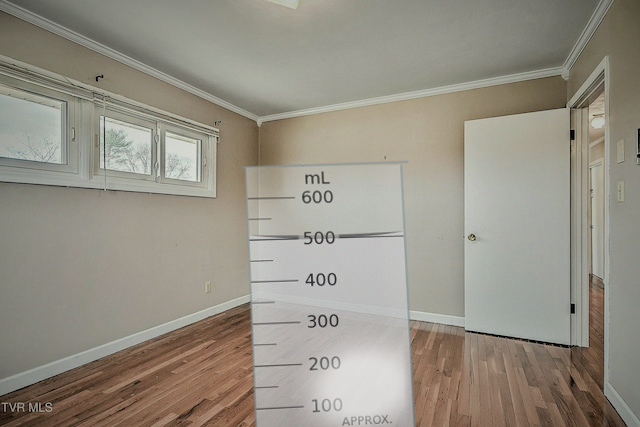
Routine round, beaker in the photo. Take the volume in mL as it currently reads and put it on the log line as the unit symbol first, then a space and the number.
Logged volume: mL 500
